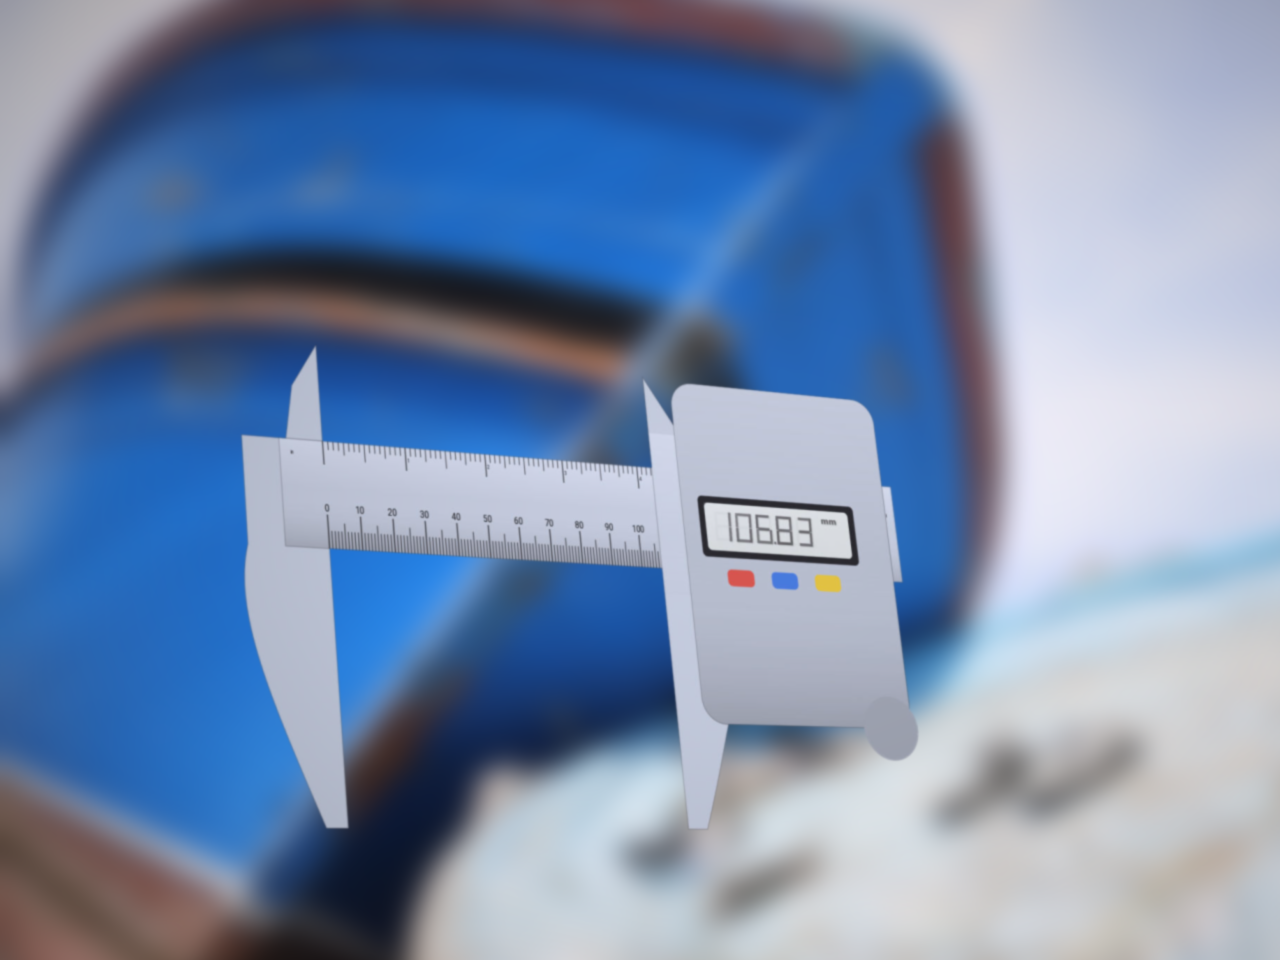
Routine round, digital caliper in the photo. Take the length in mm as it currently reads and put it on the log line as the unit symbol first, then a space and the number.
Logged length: mm 106.83
